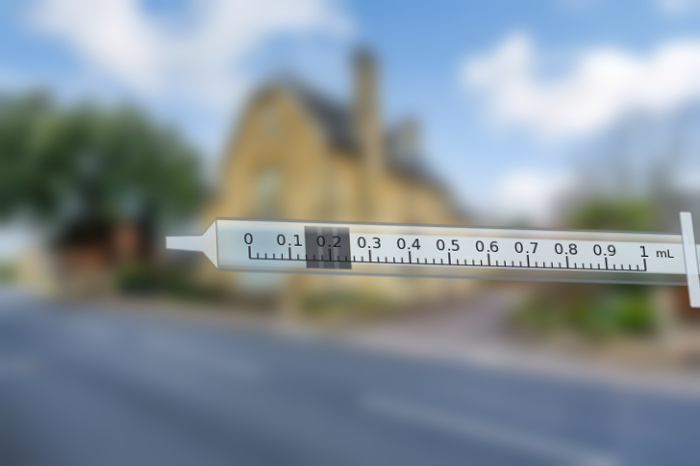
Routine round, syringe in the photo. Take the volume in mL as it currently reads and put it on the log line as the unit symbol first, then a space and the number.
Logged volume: mL 0.14
